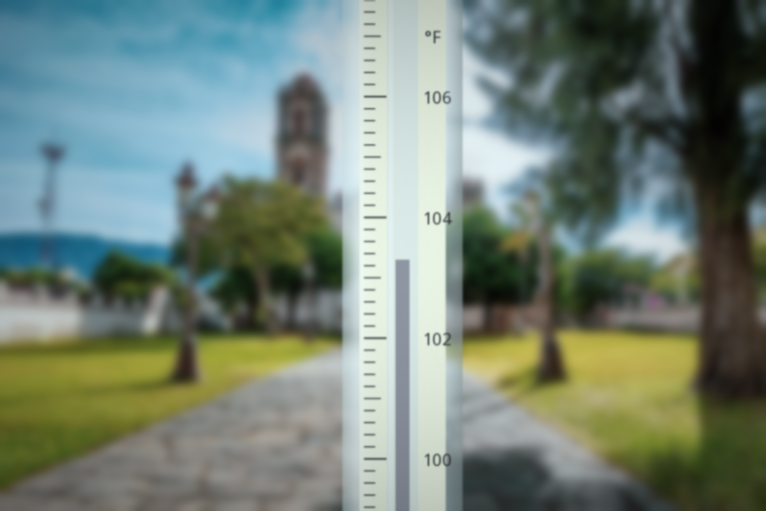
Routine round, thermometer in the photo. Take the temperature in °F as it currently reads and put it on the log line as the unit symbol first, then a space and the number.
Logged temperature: °F 103.3
